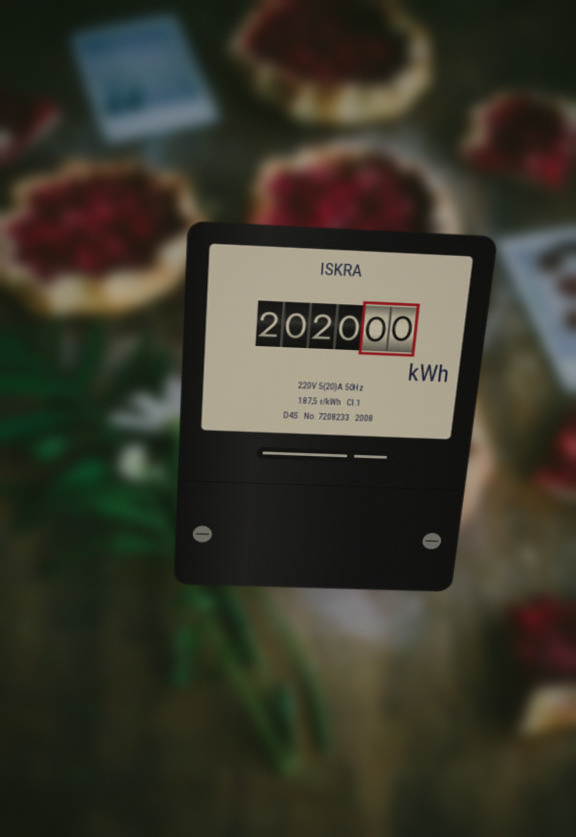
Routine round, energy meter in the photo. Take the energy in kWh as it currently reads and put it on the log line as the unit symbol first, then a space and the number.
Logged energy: kWh 2020.00
